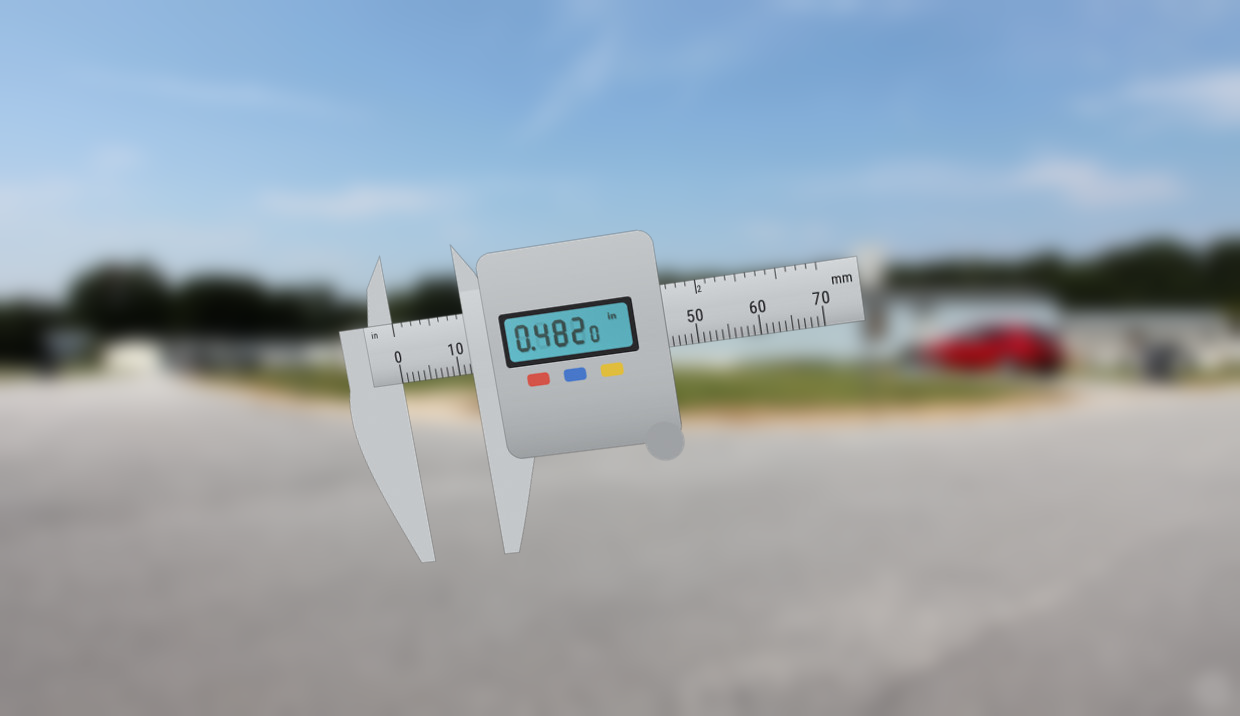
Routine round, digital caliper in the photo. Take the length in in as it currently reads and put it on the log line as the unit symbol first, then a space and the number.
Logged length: in 0.4820
